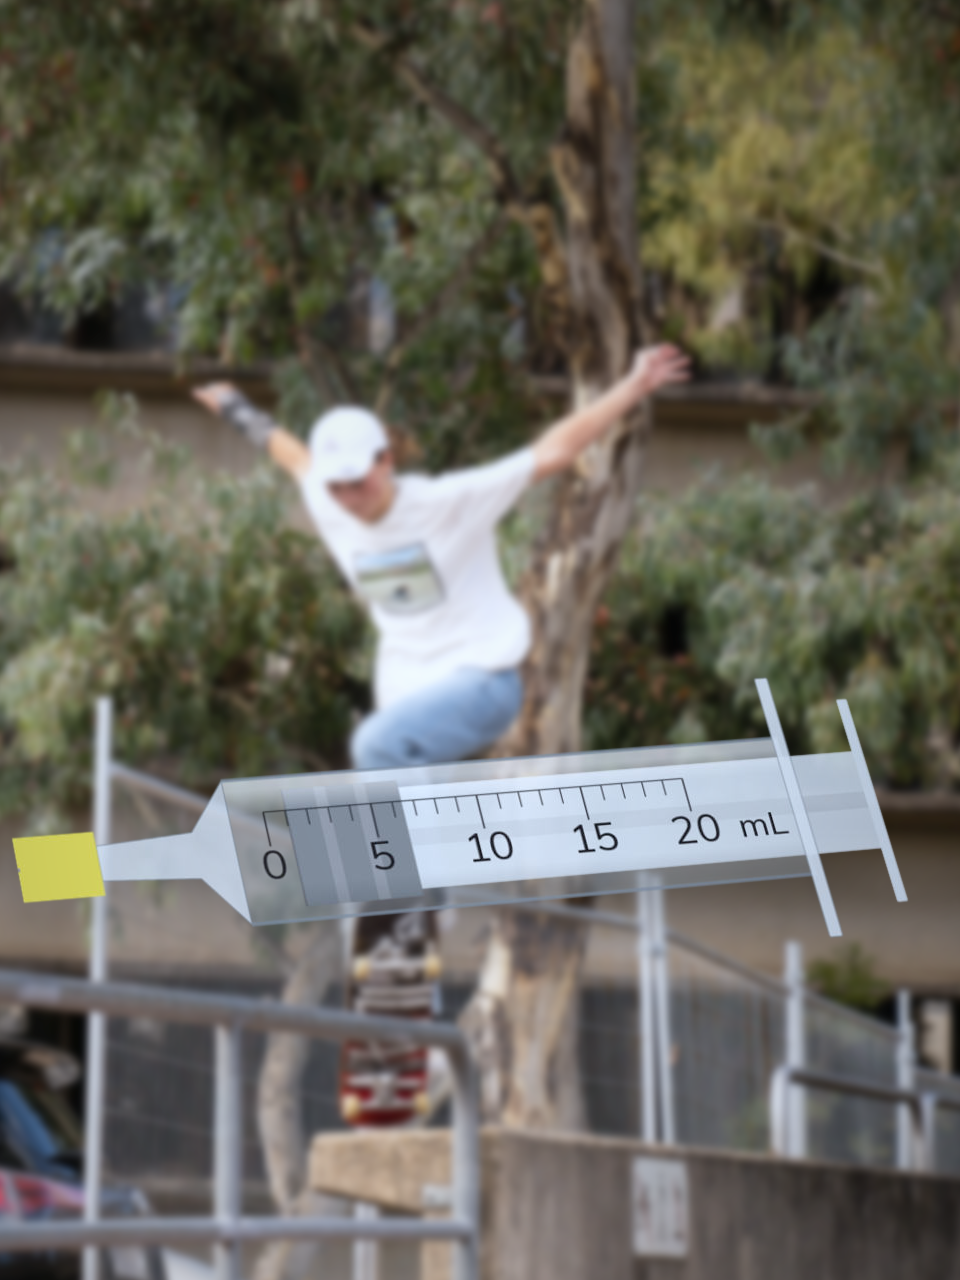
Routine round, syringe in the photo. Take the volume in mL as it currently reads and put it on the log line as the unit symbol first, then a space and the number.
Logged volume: mL 1
